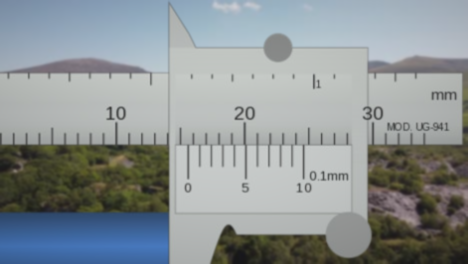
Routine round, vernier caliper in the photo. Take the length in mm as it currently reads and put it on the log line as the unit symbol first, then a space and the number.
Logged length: mm 15.6
